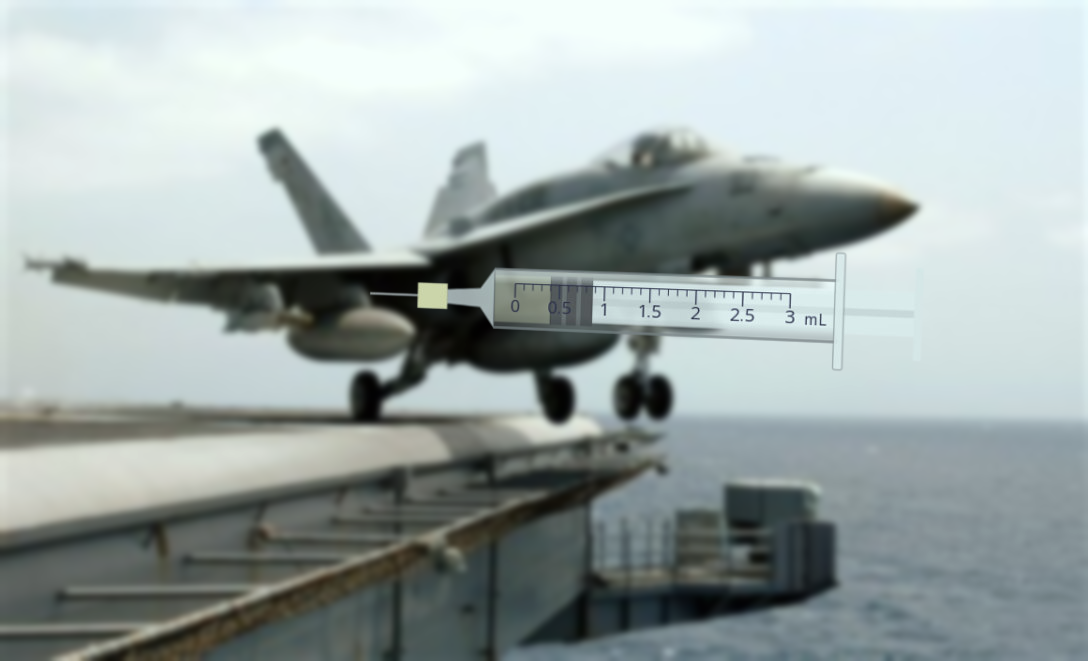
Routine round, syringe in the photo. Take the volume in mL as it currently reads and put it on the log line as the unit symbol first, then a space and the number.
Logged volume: mL 0.4
